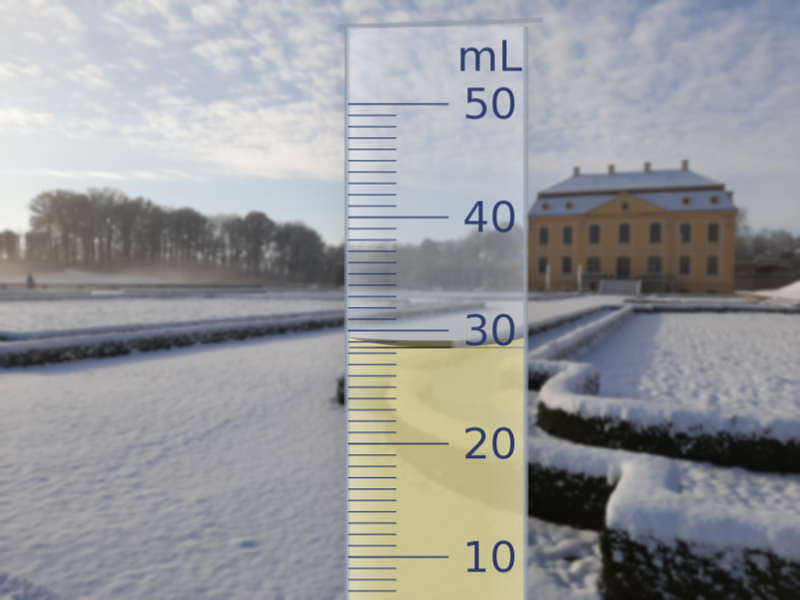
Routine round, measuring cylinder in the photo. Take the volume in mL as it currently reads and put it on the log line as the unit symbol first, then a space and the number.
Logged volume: mL 28.5
